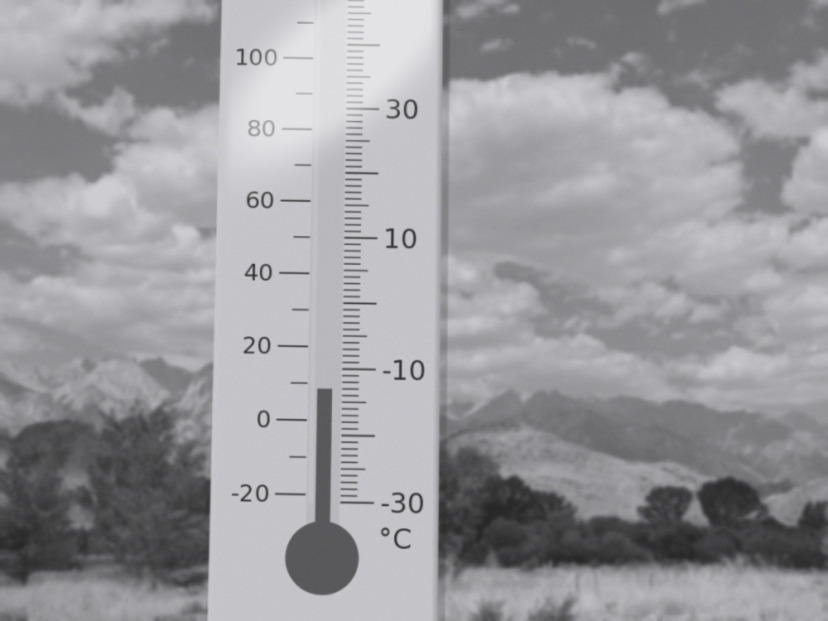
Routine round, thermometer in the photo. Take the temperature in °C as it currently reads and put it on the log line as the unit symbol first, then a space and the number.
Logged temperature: °C -13
